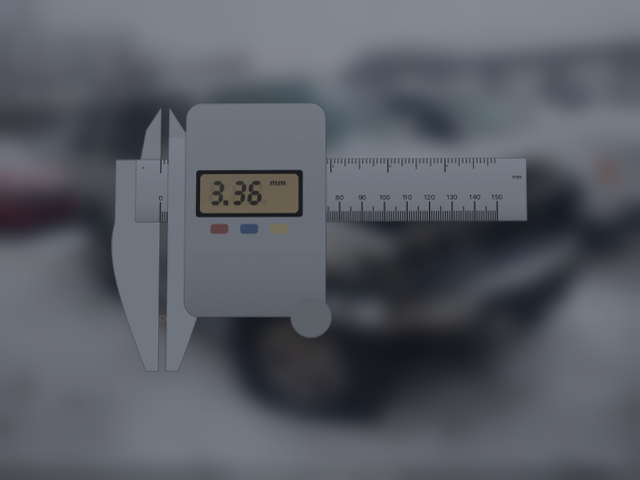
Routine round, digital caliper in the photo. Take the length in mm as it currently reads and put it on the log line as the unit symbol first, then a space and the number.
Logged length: mm 3.36
